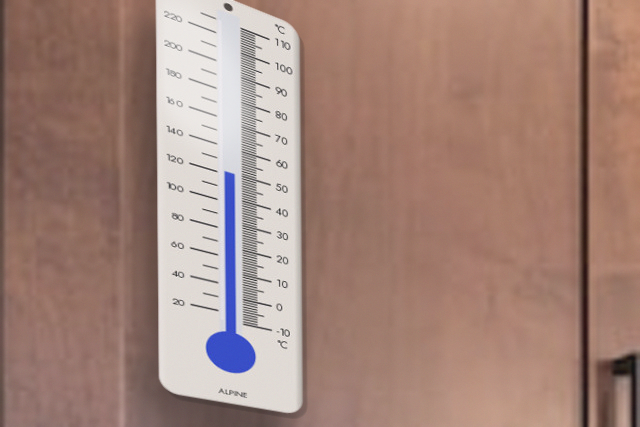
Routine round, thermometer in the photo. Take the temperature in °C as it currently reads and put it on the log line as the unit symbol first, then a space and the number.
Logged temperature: °C 50
